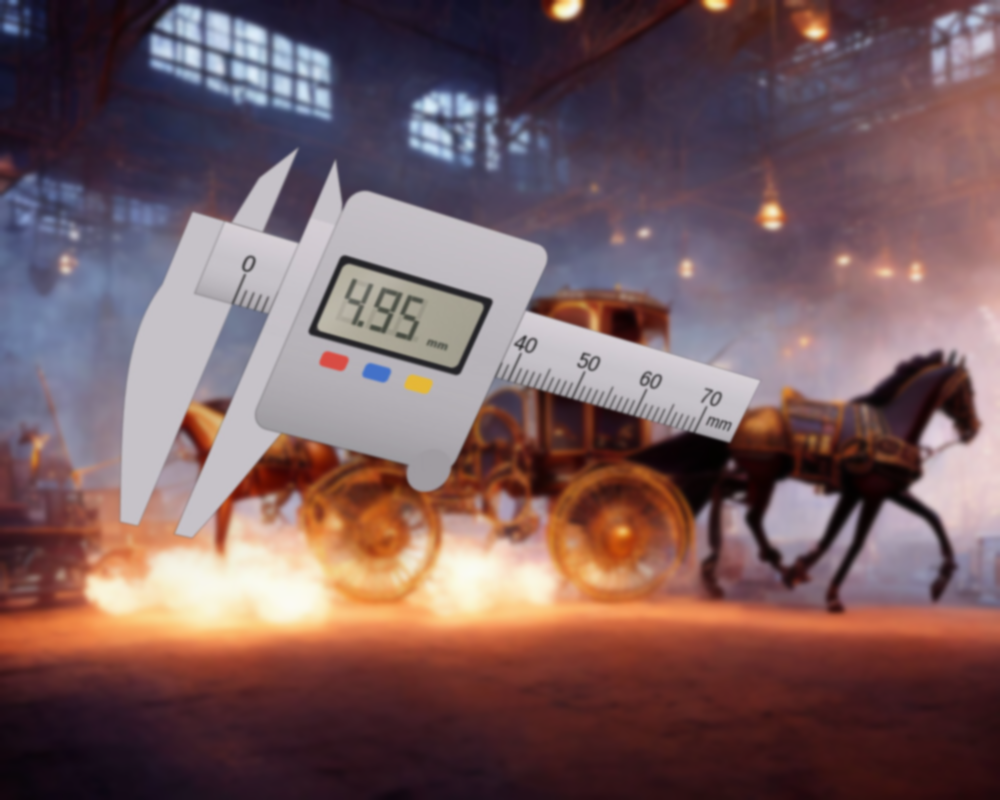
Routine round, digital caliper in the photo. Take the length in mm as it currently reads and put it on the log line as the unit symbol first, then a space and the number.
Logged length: mm 4.95
